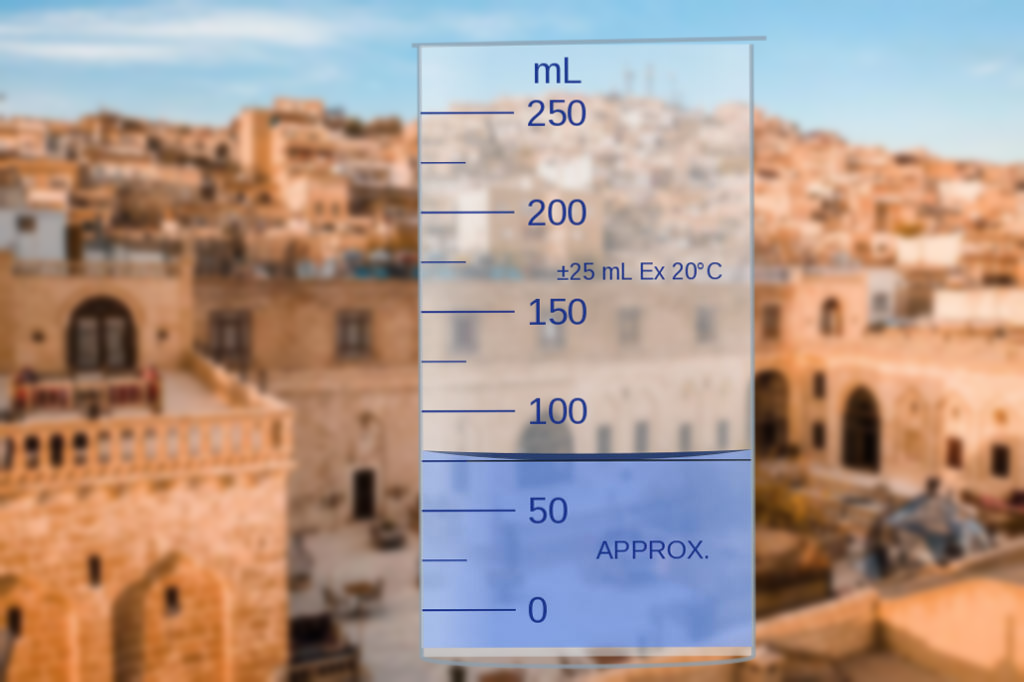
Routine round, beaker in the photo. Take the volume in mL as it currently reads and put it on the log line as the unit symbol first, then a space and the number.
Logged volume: mL 75
